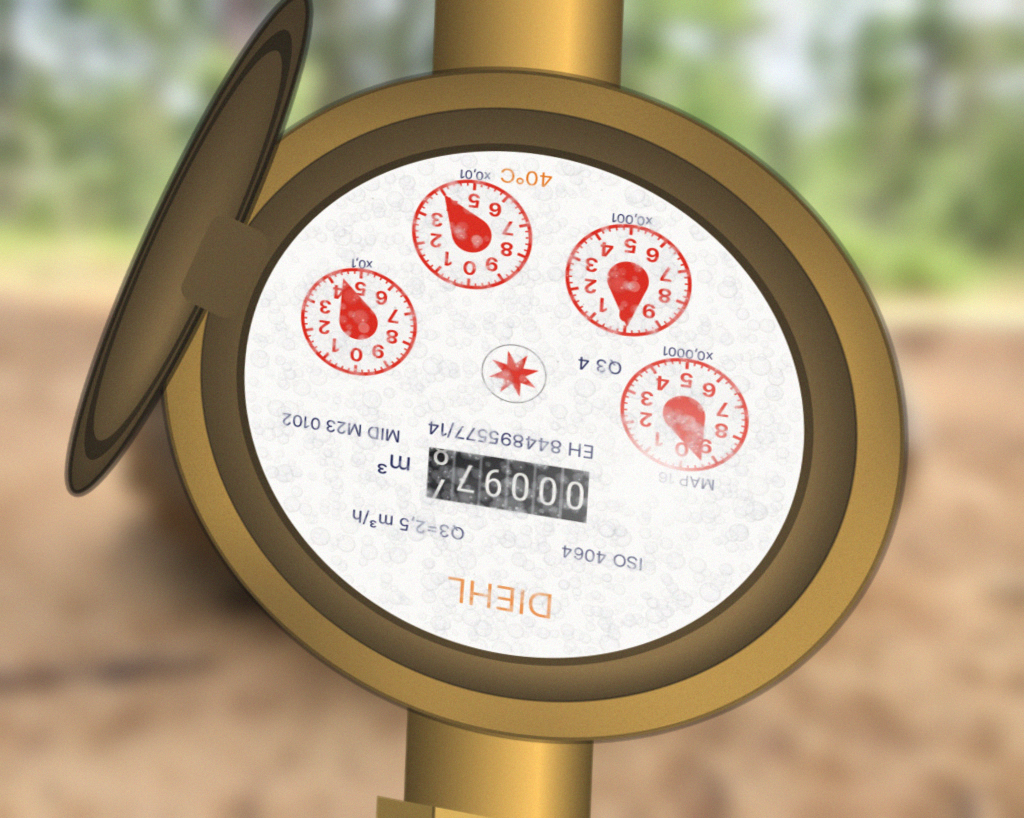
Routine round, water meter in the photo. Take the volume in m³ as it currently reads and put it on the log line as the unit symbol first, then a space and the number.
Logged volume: m³ 977.4399
